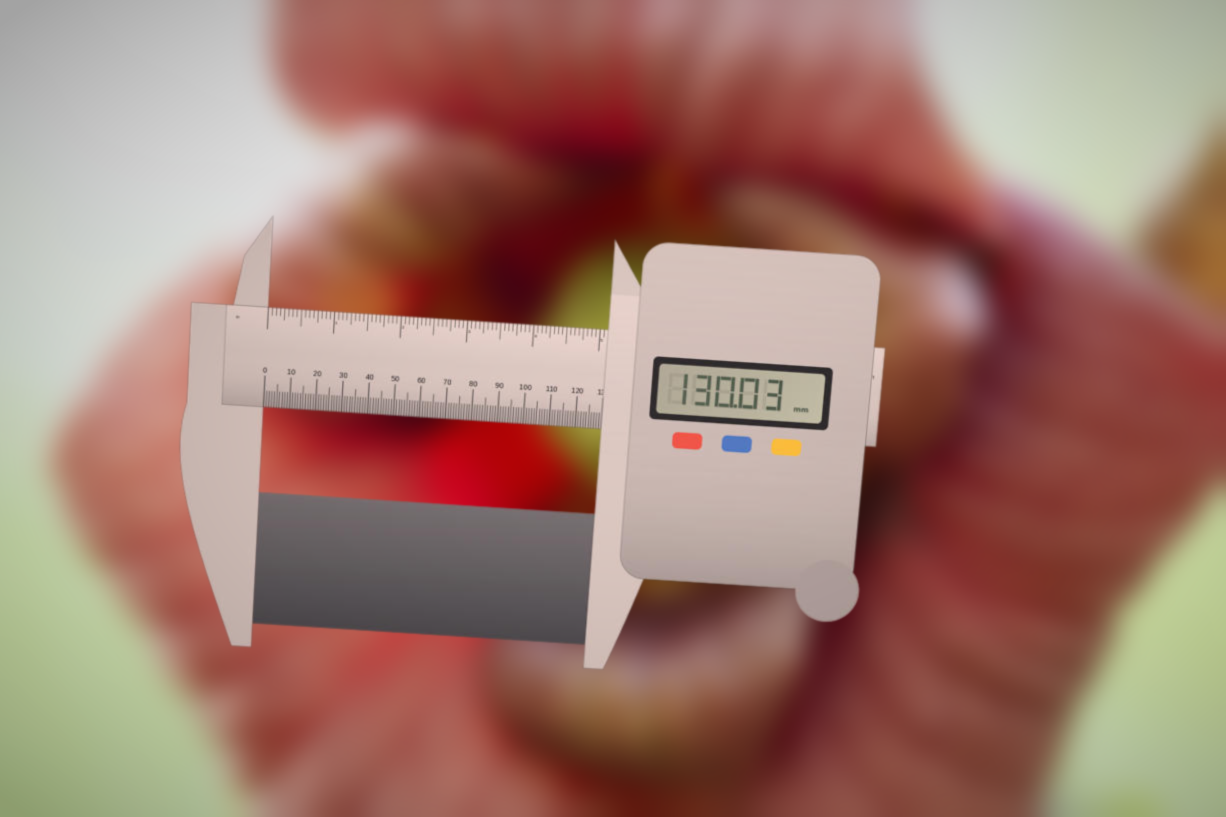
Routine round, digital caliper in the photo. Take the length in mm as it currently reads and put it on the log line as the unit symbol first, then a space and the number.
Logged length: mm 130.03
